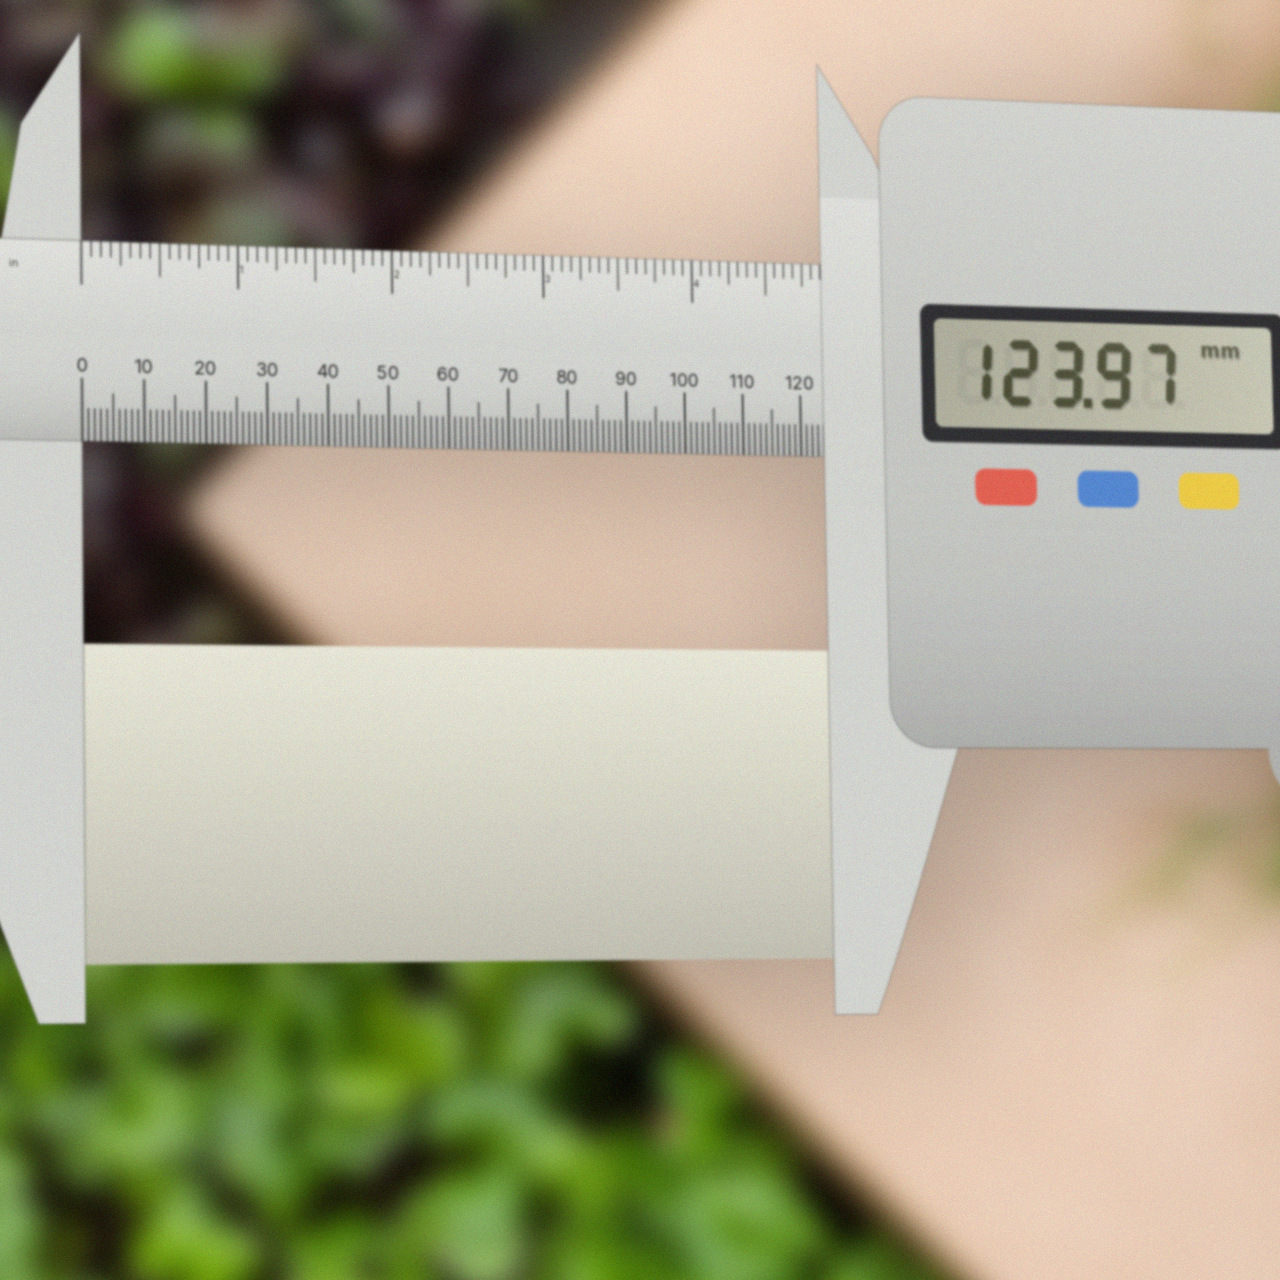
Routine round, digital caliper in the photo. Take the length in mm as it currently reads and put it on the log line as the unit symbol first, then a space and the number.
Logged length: mm 123.97
